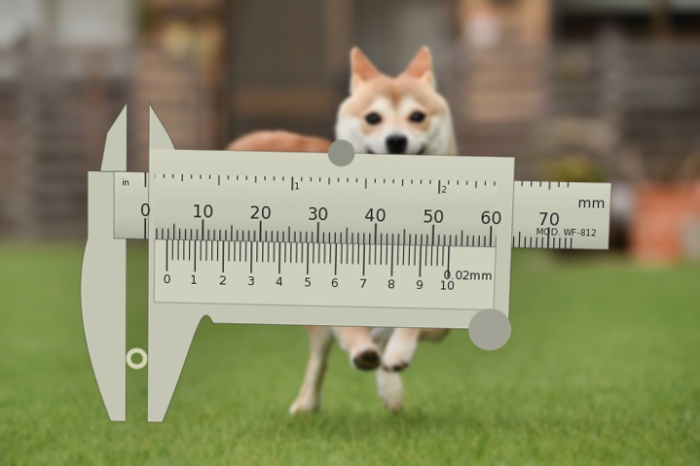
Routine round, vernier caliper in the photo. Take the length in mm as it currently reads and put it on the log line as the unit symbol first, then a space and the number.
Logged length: mm 3.8
